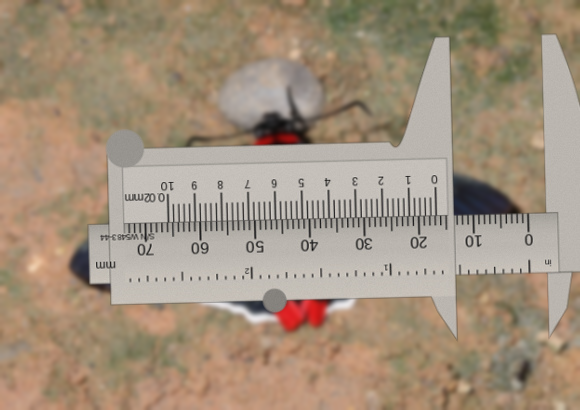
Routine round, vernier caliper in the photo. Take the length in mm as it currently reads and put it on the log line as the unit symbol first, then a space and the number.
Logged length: mm 16.8
